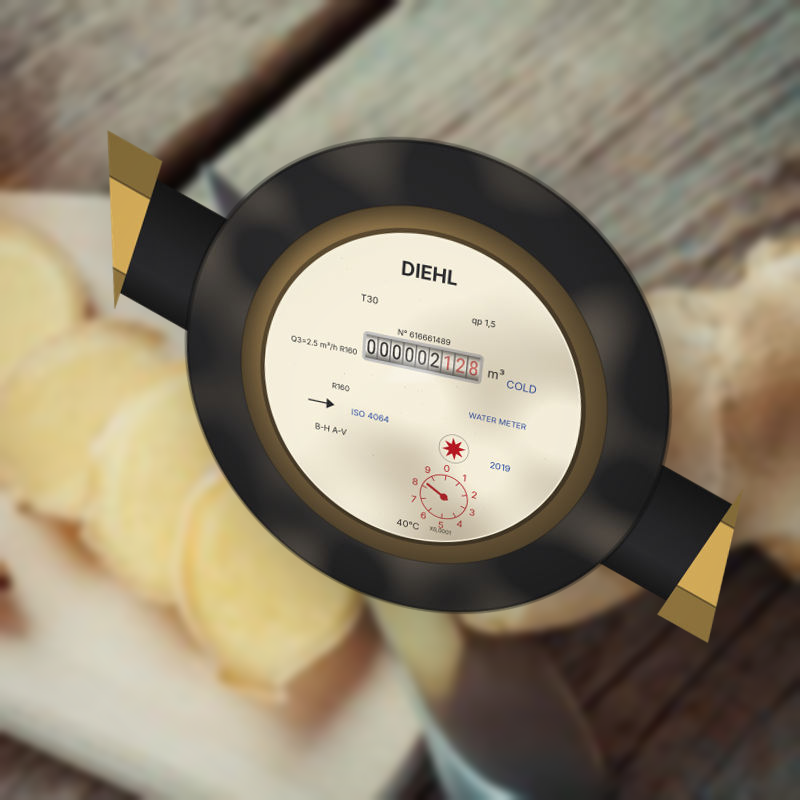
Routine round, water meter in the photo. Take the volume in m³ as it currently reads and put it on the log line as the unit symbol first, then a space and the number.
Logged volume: m³ 2.1288
